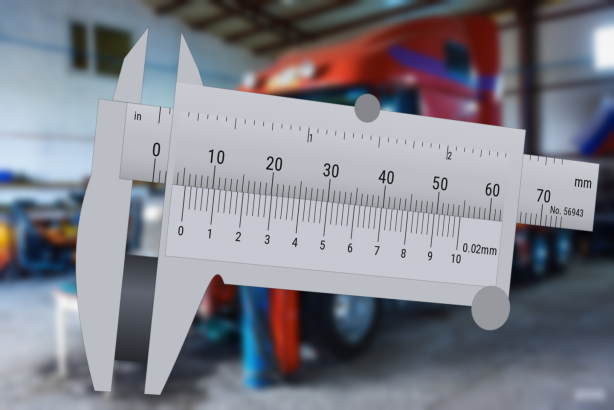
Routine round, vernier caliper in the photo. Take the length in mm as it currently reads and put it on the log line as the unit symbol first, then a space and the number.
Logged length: mm 5.4
